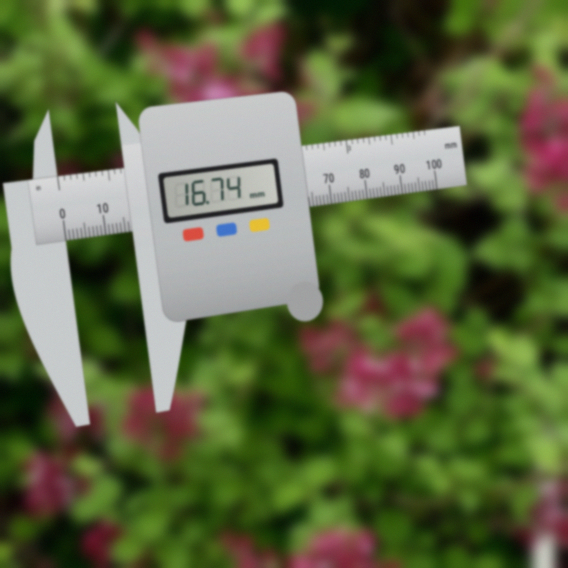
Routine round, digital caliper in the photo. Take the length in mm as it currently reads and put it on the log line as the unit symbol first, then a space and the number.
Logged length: mm 16.74
